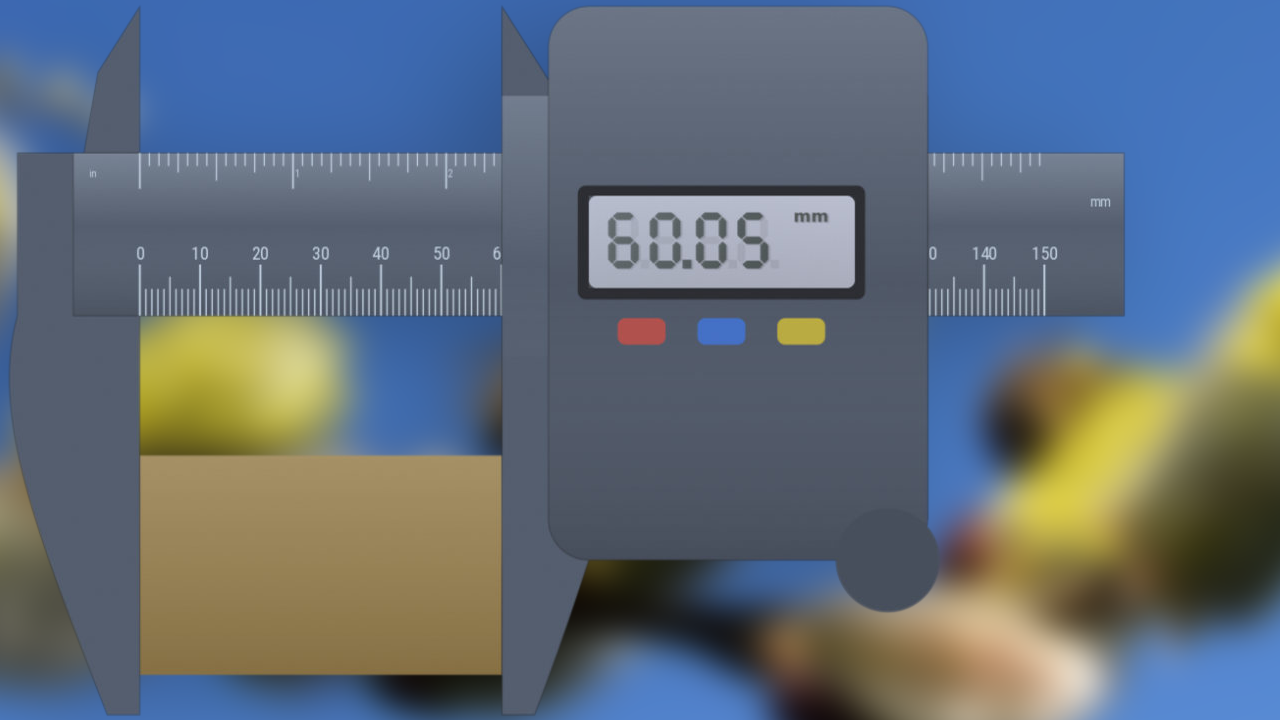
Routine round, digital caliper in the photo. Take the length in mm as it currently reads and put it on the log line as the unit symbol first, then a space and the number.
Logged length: mm 60.05
